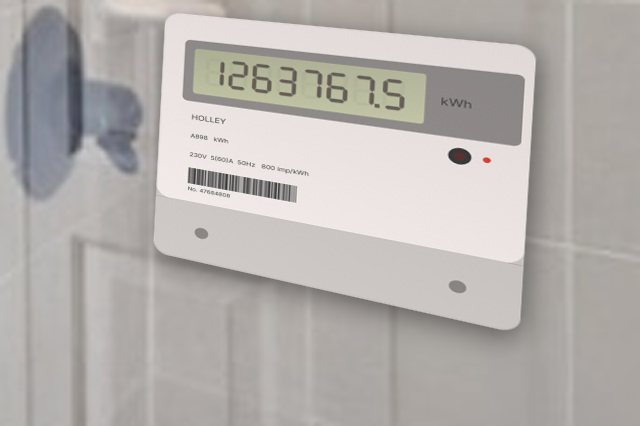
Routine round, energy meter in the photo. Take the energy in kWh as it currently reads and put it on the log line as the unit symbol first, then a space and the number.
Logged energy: kWh 1263767.5
